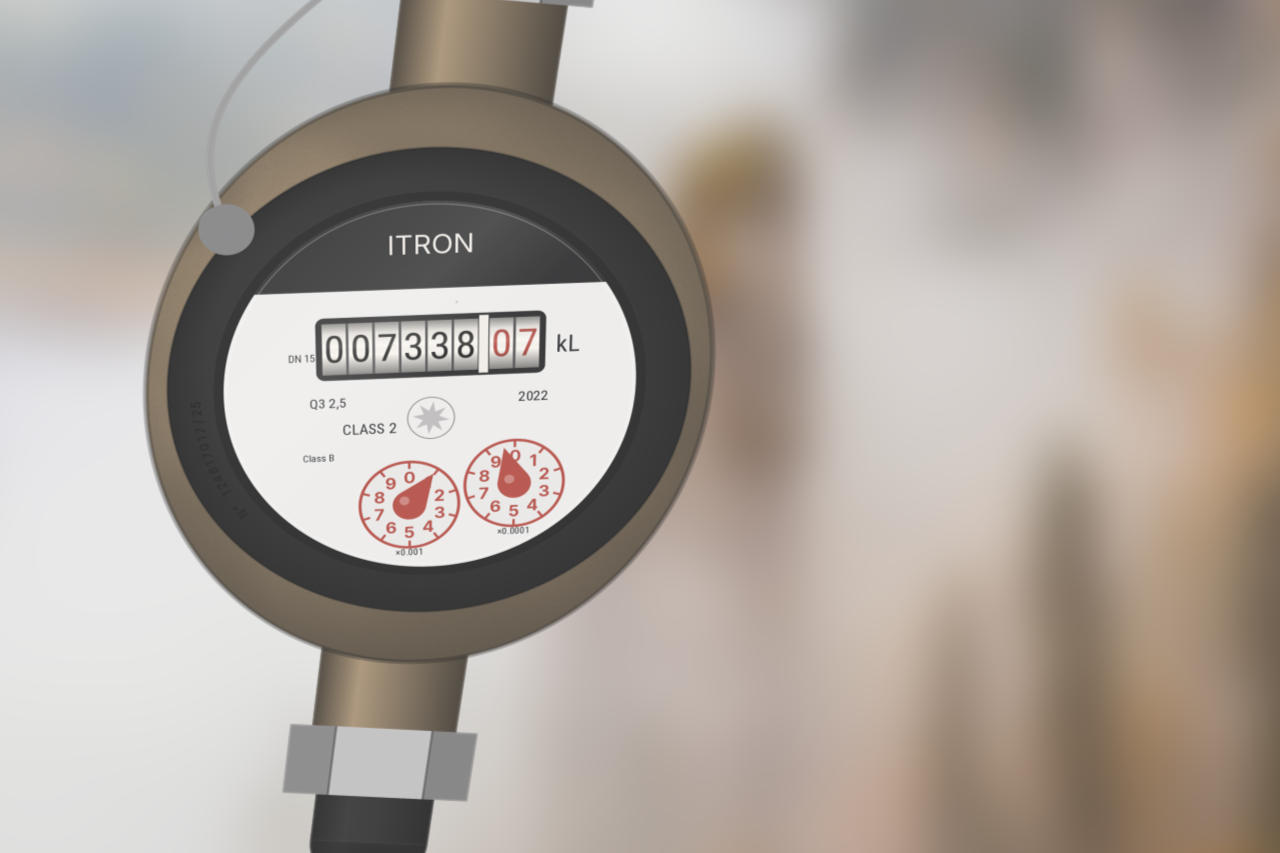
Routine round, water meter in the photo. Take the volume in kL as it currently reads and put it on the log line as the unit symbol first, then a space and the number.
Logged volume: kL 7338.0709
